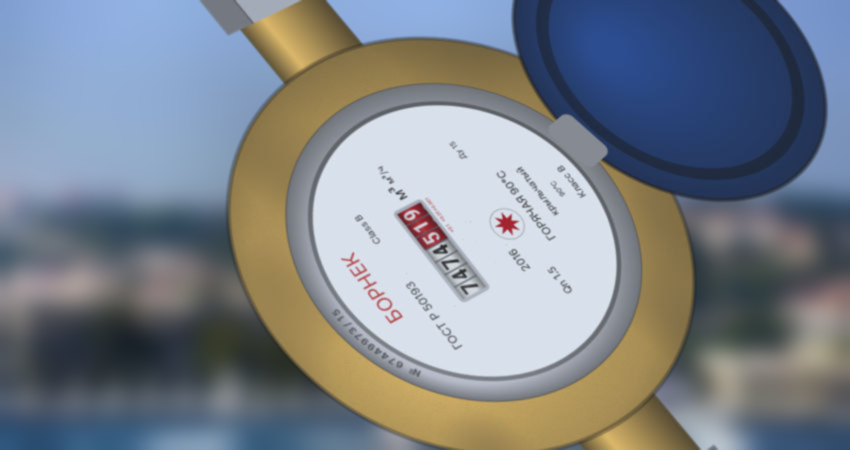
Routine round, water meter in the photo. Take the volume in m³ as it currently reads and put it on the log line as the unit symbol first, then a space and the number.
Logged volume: m³ 7474.519
